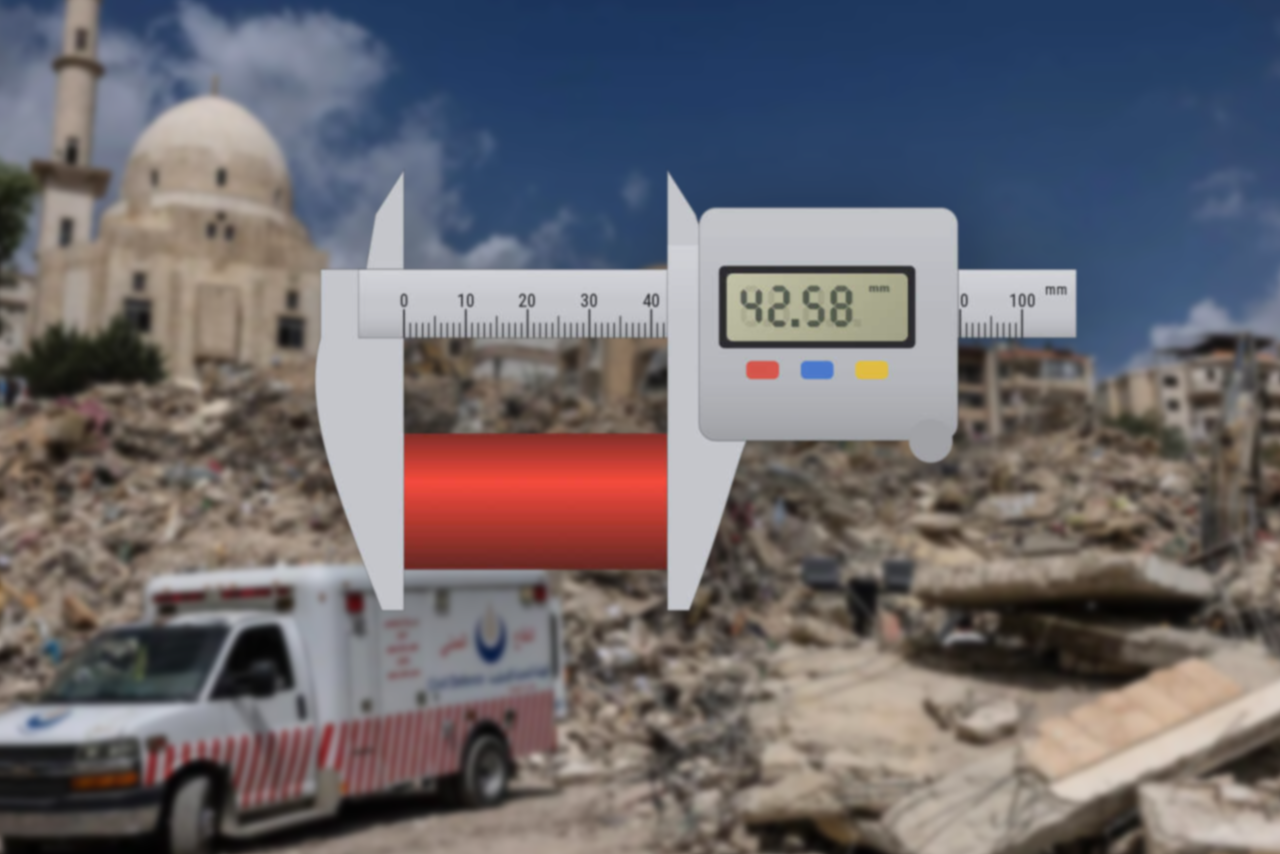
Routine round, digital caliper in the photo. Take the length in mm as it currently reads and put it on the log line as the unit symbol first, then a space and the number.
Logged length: mm 42.58
